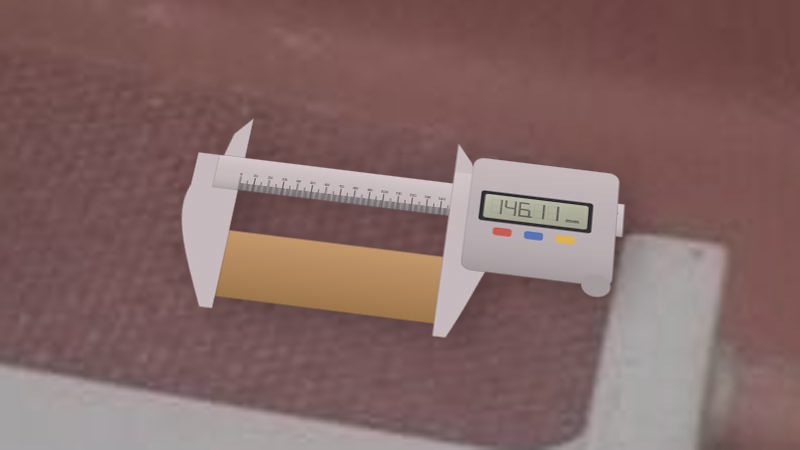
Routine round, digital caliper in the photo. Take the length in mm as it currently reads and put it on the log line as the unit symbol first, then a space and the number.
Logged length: mm 146.11
